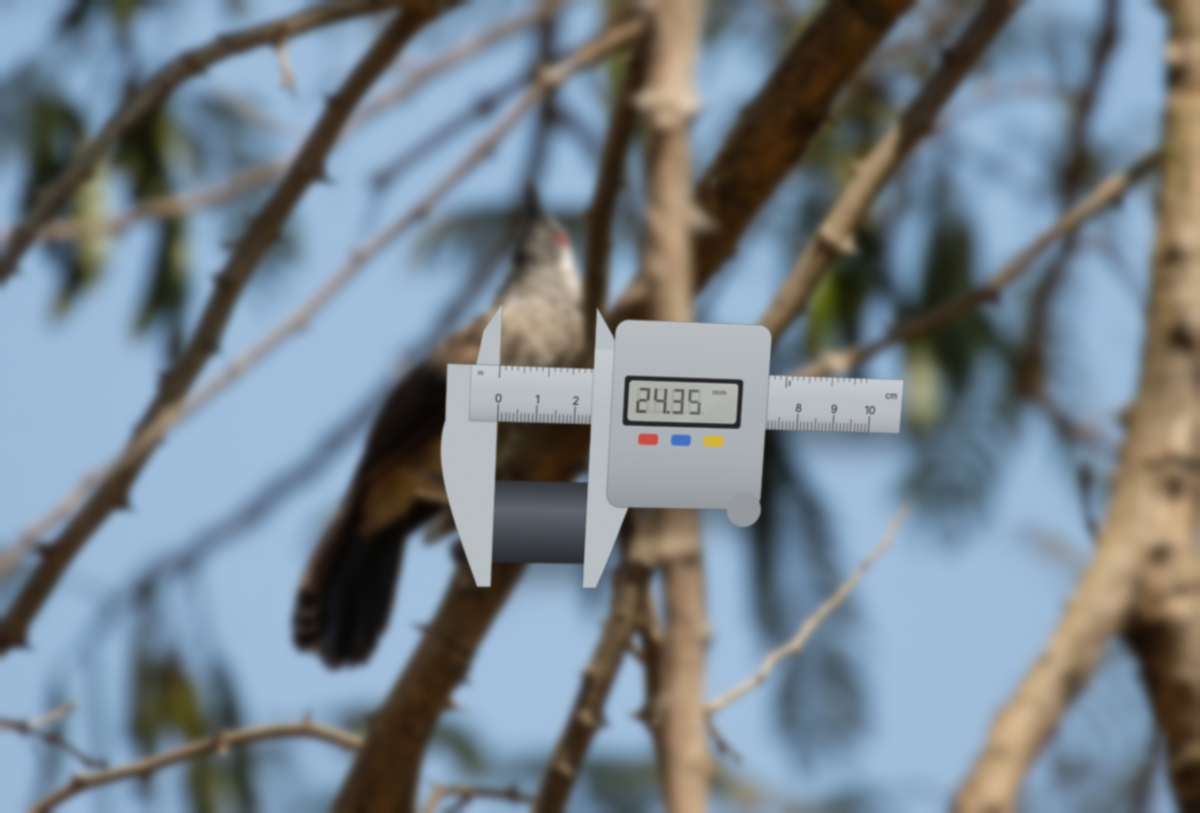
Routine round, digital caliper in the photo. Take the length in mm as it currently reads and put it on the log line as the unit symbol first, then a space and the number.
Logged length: mm 24.35
